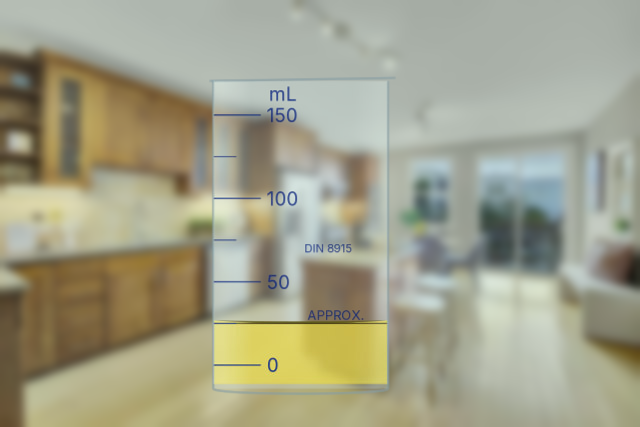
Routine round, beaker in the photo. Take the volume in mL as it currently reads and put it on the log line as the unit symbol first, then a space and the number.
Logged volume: mL 25
